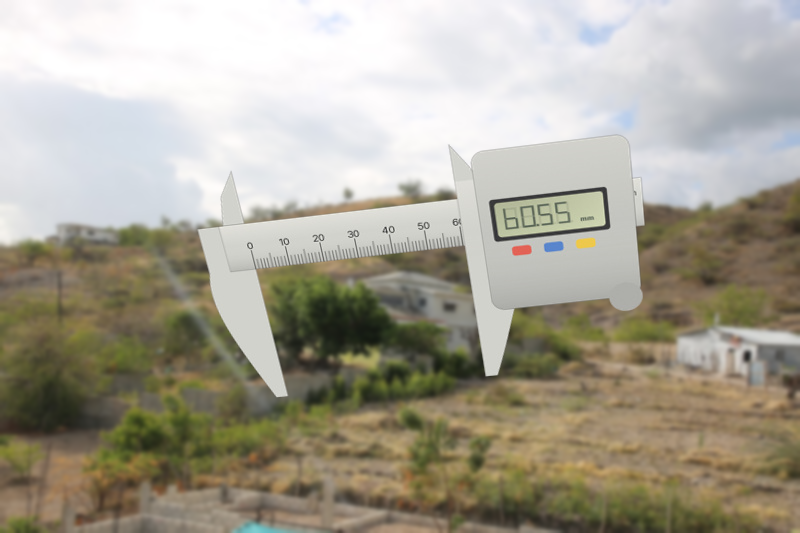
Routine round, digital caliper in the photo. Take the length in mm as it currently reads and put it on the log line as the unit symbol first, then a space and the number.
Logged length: mm 60.55
